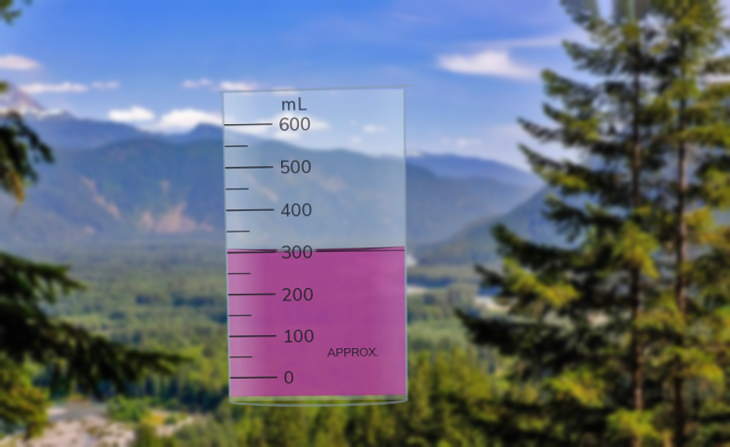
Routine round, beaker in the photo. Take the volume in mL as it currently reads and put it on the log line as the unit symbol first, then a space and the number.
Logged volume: mL 300
